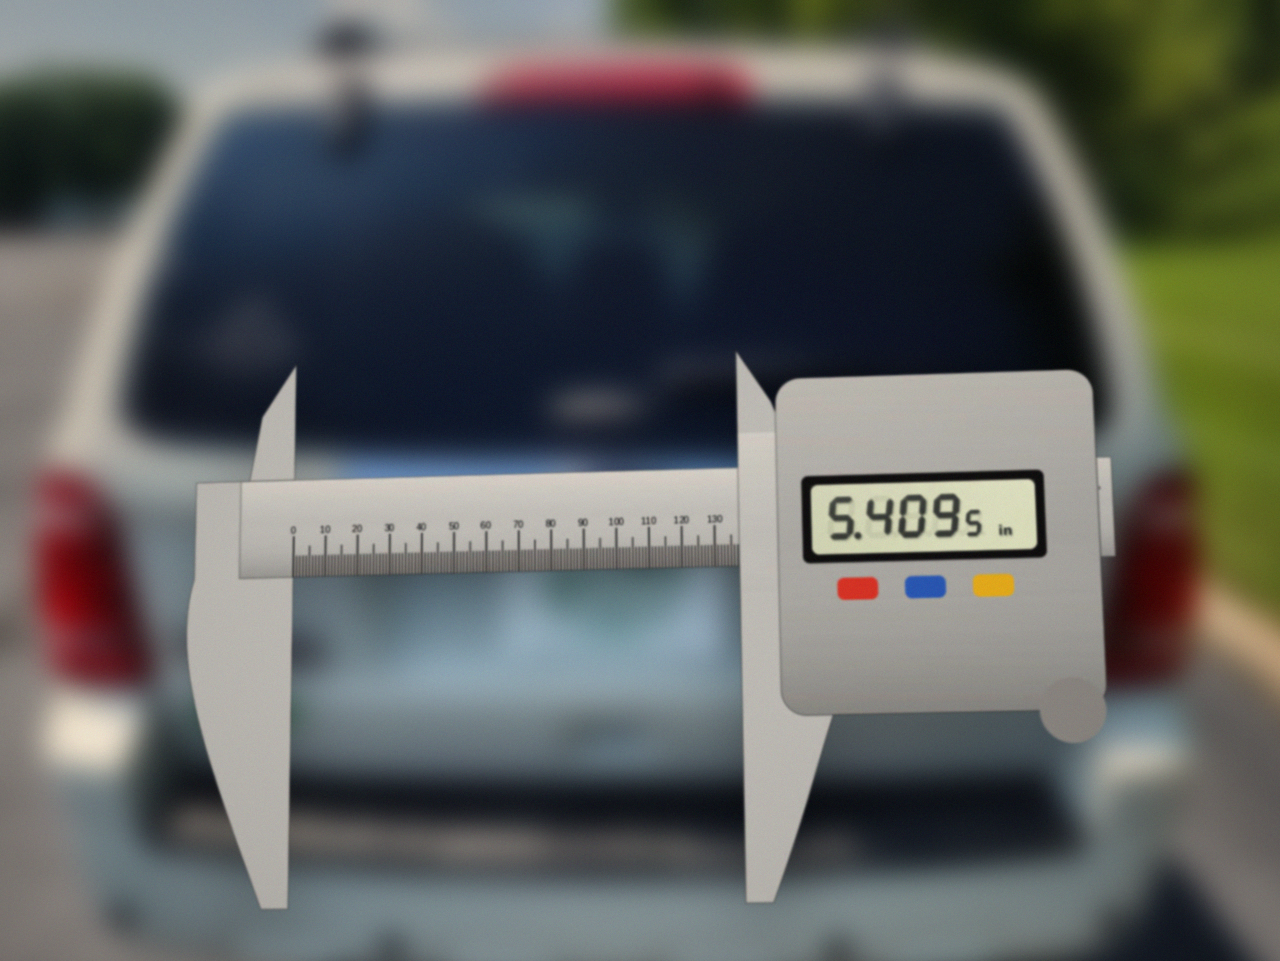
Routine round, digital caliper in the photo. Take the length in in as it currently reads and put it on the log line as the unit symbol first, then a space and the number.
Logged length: in 5.4095
